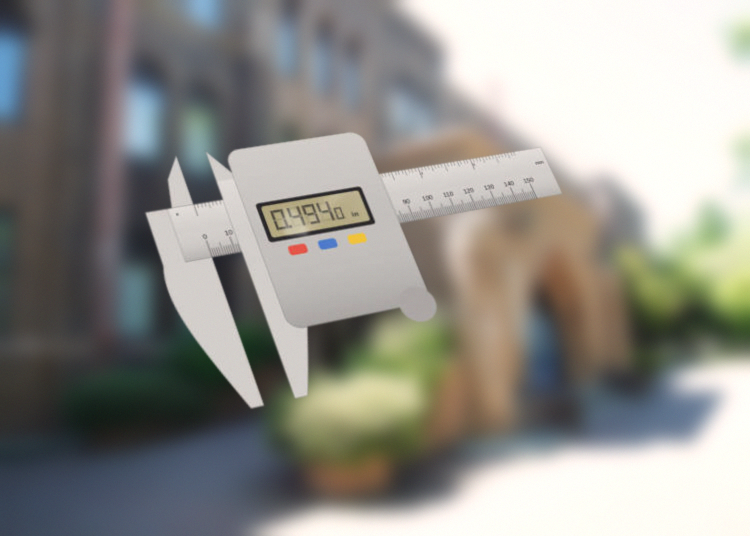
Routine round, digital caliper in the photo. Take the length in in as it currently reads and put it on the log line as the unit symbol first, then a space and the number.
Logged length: in 0.4940
